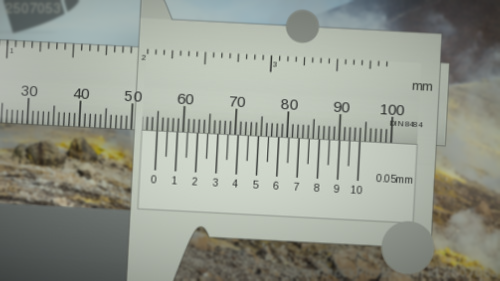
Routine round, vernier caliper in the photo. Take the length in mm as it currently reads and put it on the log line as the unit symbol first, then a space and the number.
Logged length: mm 55.0
